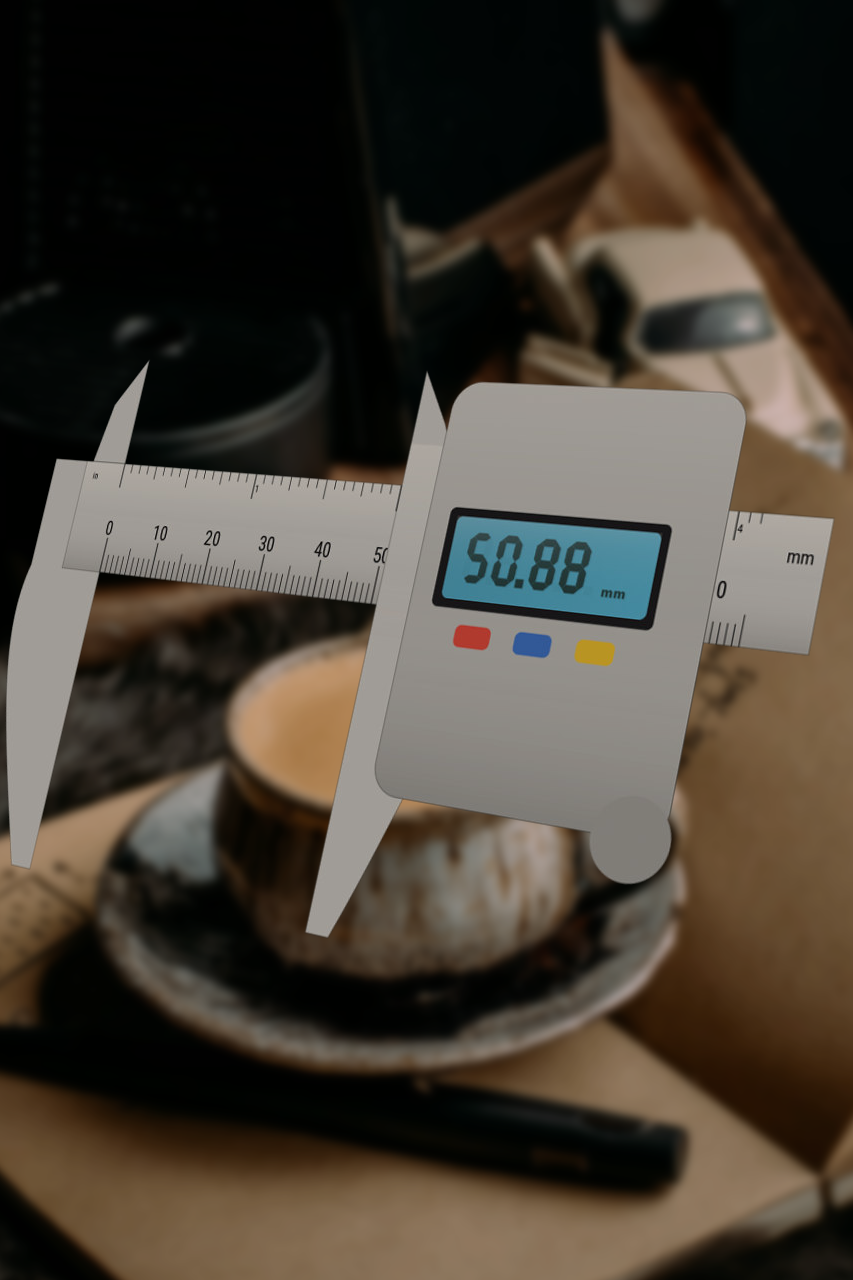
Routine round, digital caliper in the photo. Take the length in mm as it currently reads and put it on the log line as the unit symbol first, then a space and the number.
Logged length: mm 50.88
